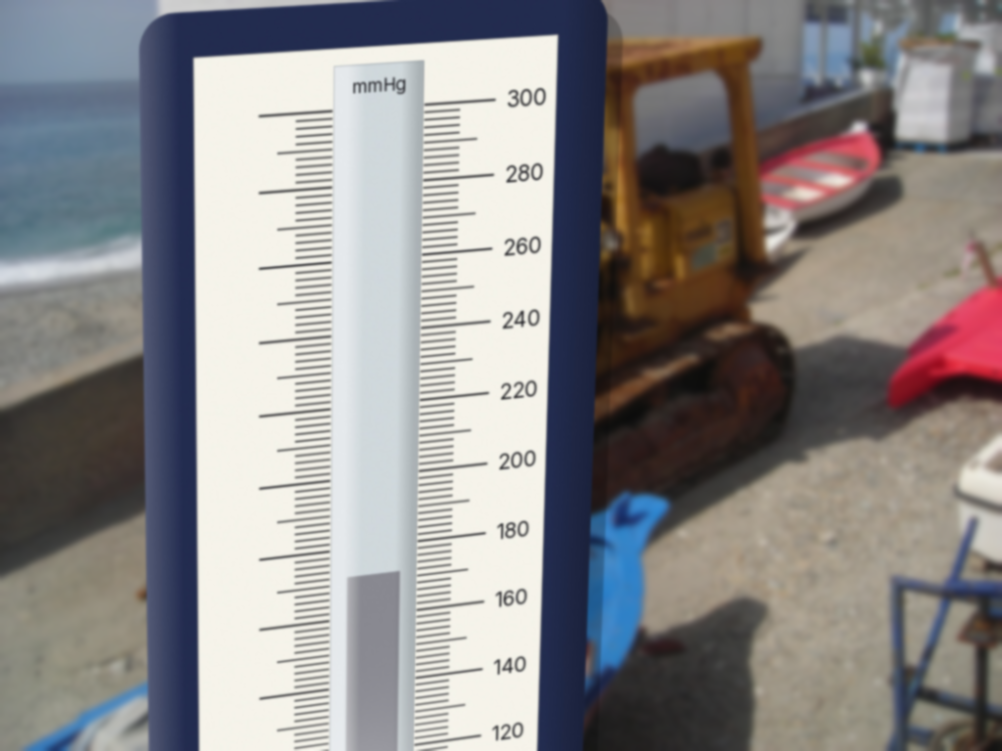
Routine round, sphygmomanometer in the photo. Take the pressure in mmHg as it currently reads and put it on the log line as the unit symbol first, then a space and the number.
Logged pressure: mmHg 172
